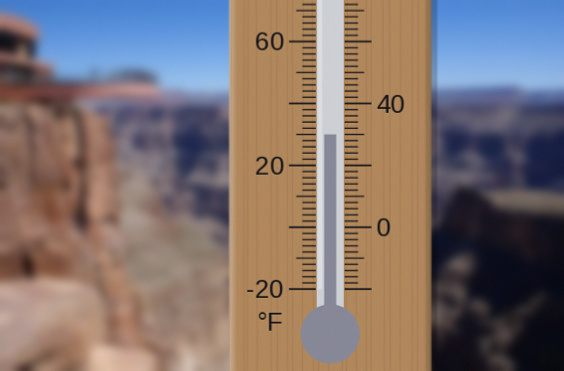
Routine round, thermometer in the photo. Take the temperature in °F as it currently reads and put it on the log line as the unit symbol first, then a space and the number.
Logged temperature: °F 30
